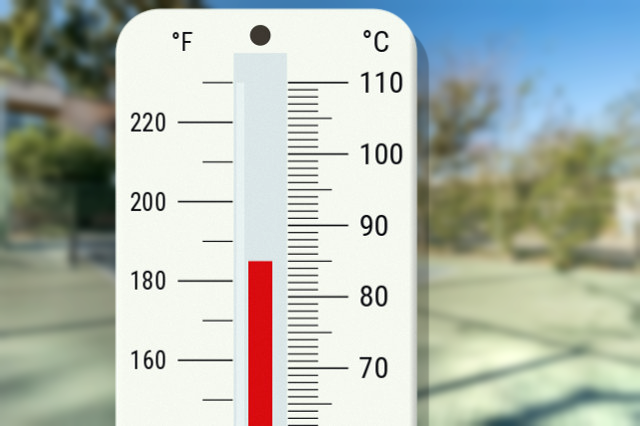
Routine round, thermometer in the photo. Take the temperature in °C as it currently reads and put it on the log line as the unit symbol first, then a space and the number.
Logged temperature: °C 85
